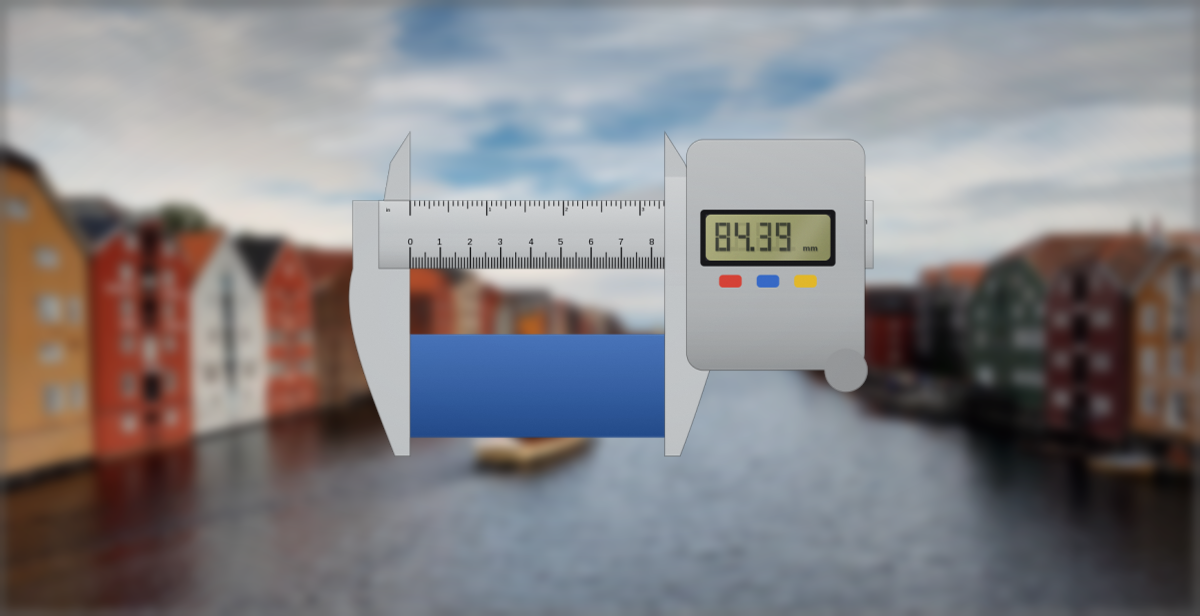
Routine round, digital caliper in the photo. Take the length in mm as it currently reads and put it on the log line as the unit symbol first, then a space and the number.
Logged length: mm 84.39
